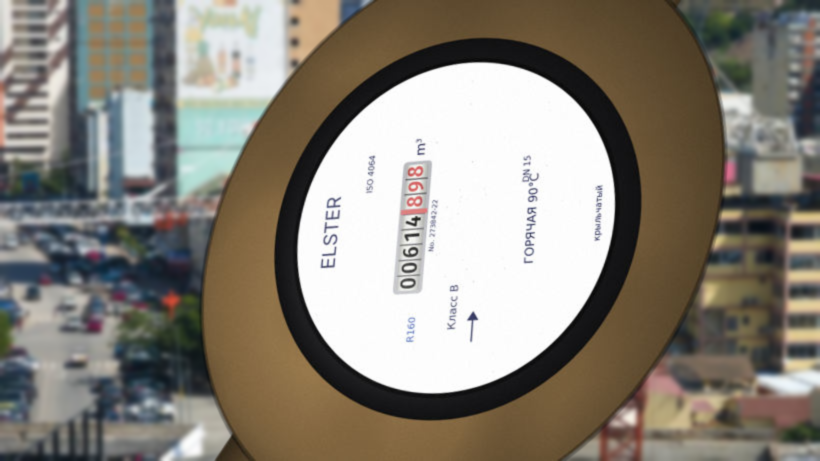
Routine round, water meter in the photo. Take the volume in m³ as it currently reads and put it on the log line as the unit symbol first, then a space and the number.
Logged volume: m³ 614.898
